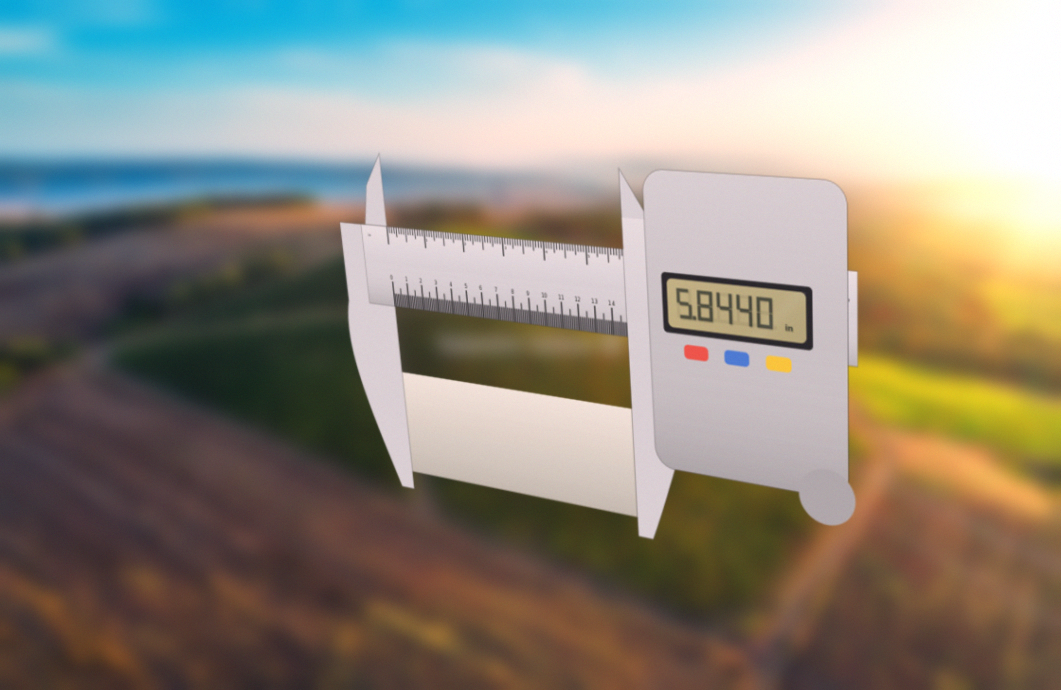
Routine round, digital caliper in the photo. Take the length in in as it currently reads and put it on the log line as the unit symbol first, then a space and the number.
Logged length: in 5.8440
